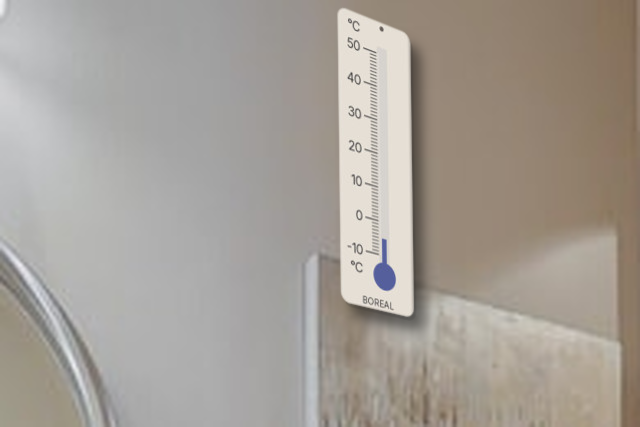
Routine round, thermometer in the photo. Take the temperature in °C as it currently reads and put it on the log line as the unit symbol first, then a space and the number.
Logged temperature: °C -5
